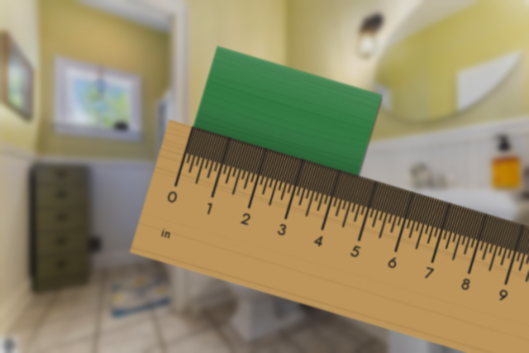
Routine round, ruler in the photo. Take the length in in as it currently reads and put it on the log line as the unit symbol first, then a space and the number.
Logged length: in 4.5
